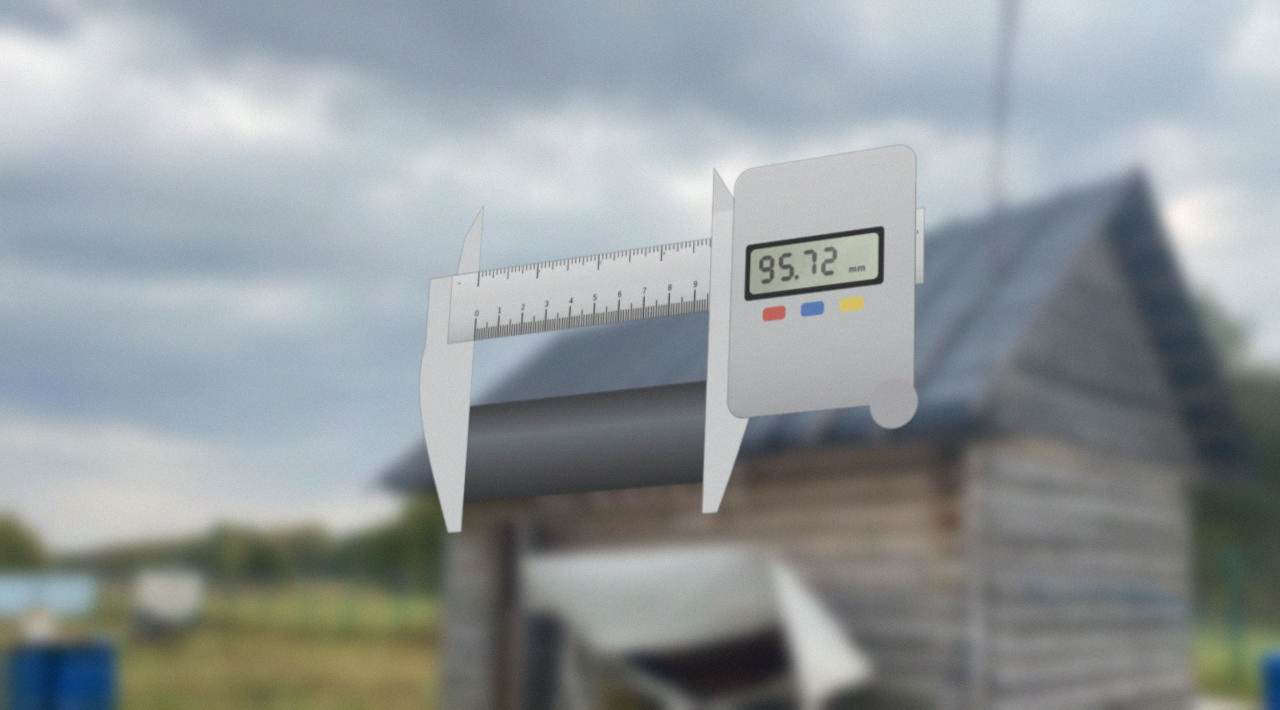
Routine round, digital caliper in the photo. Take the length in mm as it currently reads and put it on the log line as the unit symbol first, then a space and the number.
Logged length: mm 95.72
